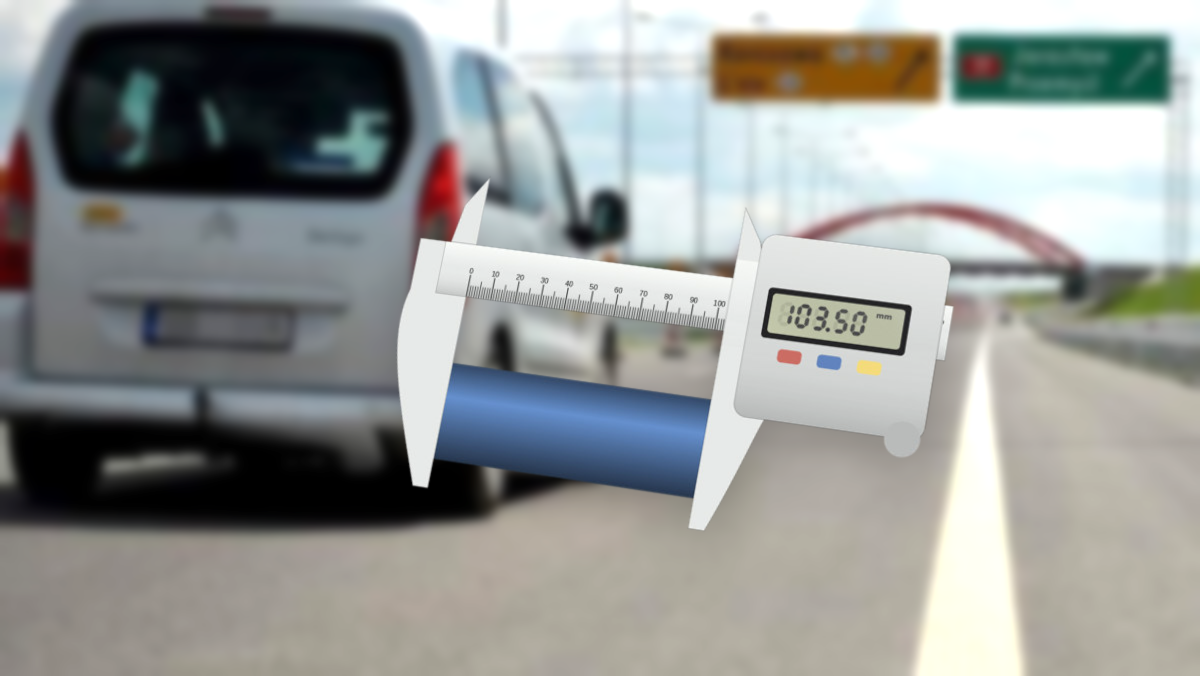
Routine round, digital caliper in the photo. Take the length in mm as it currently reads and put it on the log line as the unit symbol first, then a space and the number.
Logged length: mm 103.50
